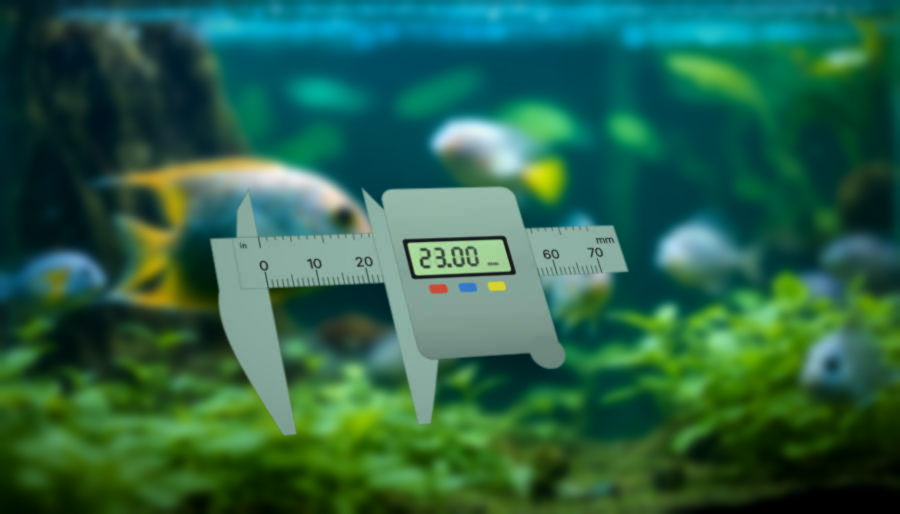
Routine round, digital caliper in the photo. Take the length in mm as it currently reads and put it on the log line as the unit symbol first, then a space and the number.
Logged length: mm 23.00
